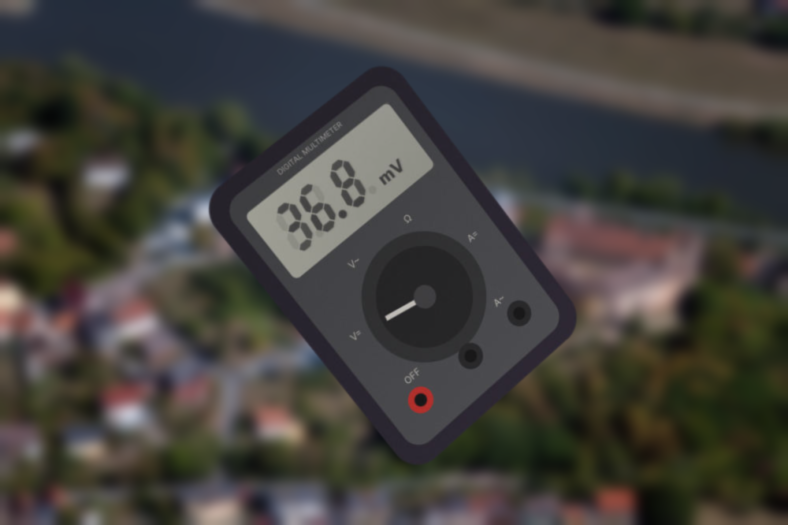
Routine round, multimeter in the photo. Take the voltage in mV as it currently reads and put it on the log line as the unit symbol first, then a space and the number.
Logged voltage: mV 36.8
